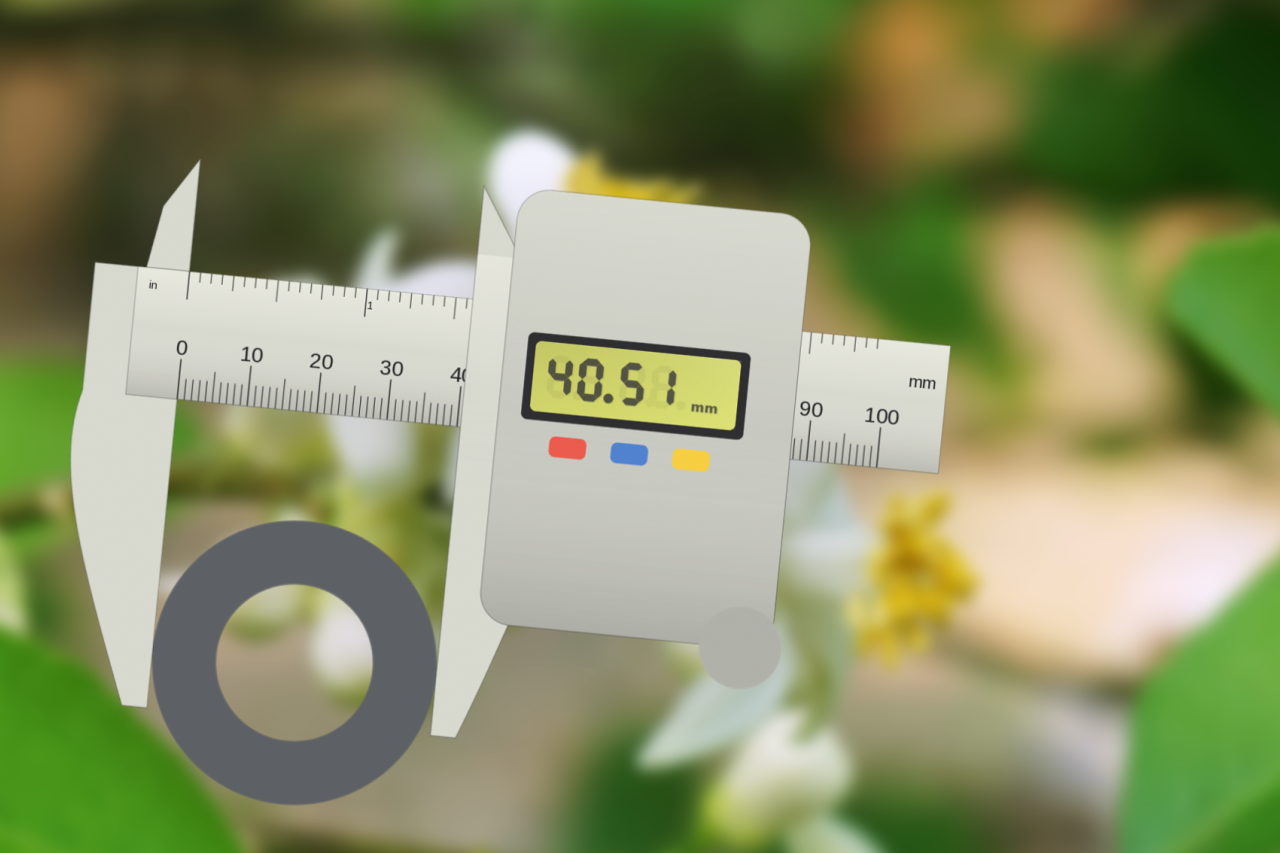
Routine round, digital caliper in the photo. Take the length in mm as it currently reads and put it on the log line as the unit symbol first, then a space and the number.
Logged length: mm 40.51
